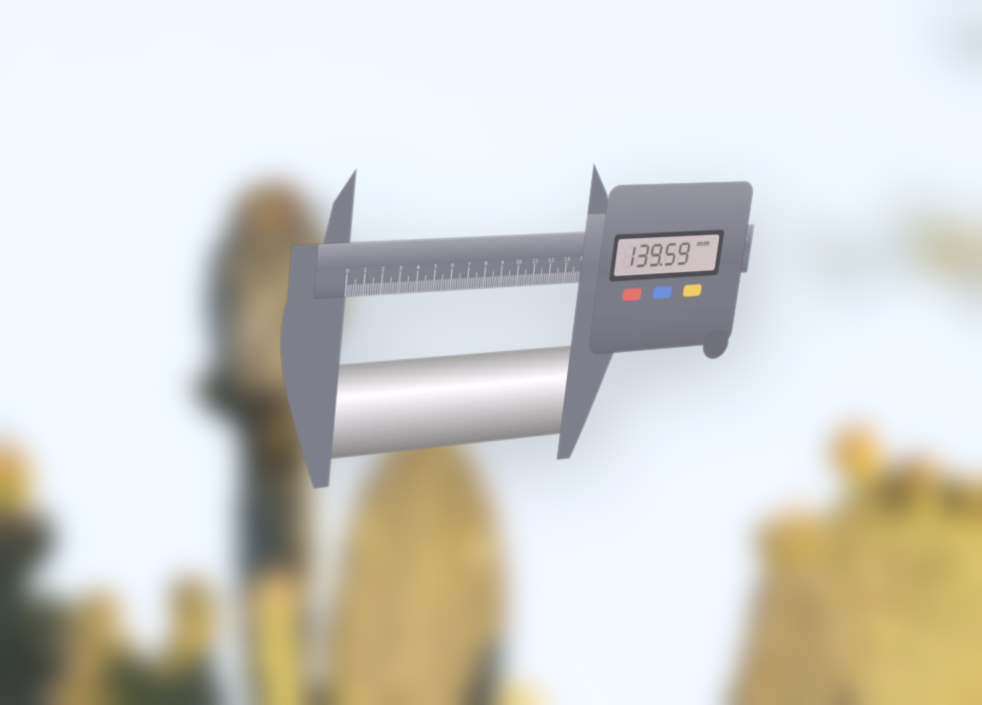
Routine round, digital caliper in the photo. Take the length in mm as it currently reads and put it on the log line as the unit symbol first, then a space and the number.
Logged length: mm 139.59
